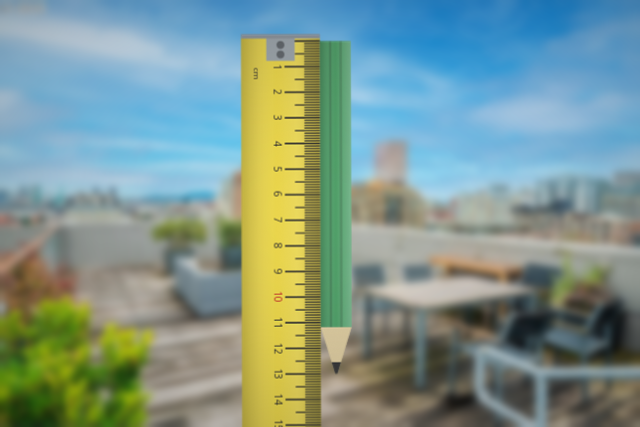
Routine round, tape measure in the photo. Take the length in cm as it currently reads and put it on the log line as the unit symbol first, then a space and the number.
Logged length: cm 13
